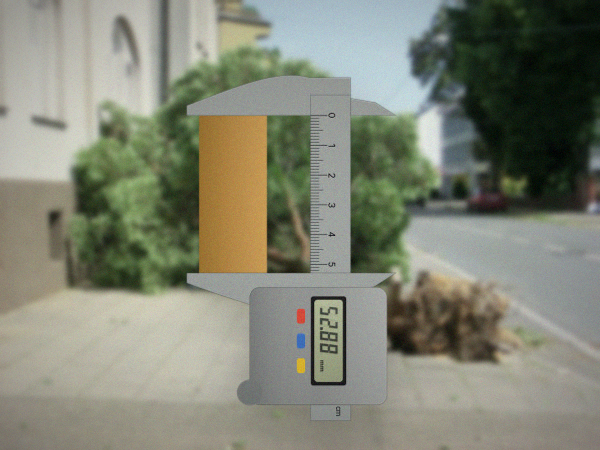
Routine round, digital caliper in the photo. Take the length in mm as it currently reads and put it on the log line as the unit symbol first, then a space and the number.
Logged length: mm 52.88
